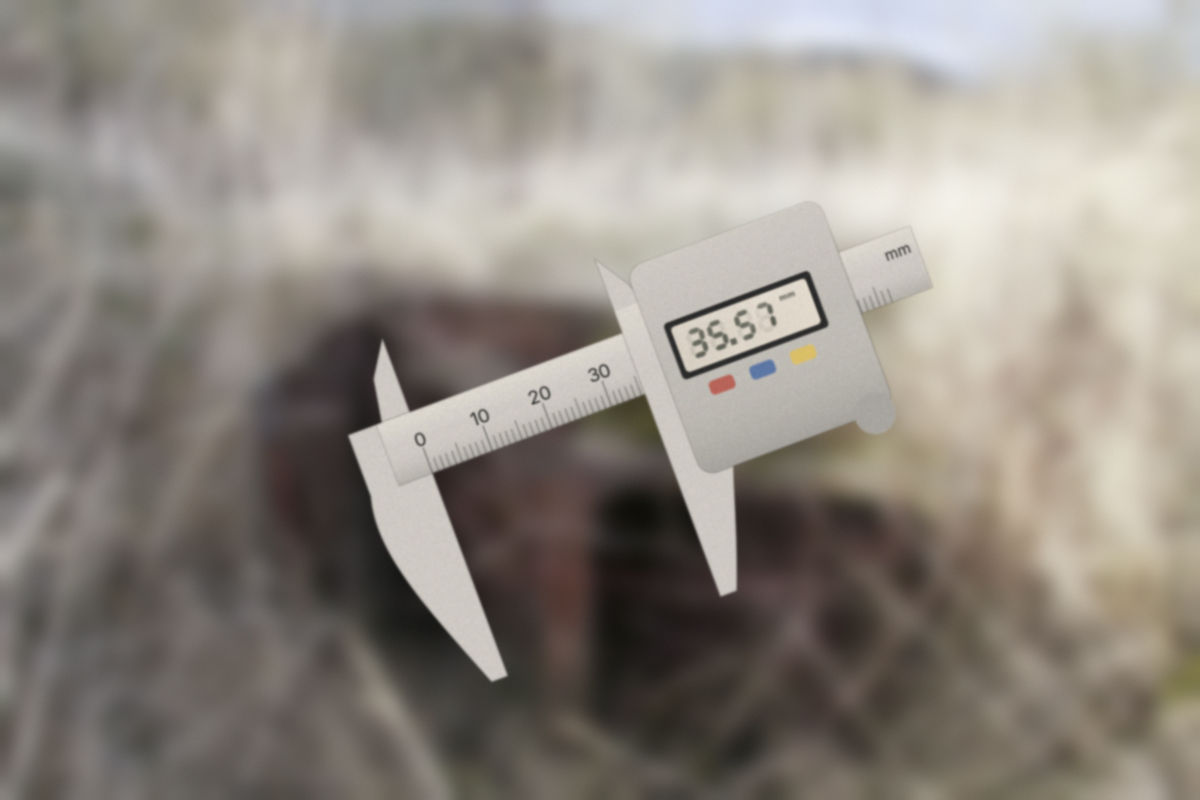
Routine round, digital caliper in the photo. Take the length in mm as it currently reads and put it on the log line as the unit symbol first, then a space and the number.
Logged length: mm 35.57
